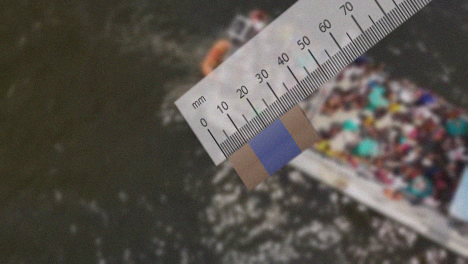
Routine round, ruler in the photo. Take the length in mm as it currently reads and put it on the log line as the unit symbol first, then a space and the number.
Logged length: mm 35
